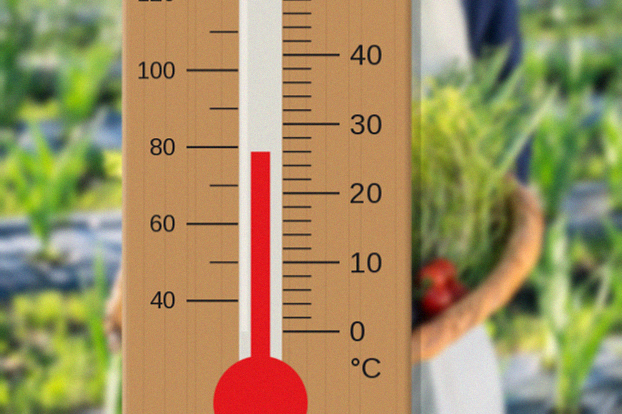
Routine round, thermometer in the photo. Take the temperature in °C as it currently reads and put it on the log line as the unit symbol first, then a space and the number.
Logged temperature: °C 26
